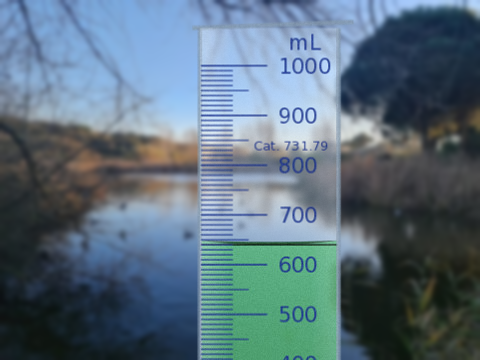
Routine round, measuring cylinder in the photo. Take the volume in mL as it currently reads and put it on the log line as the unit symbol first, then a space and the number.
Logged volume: mL 640
